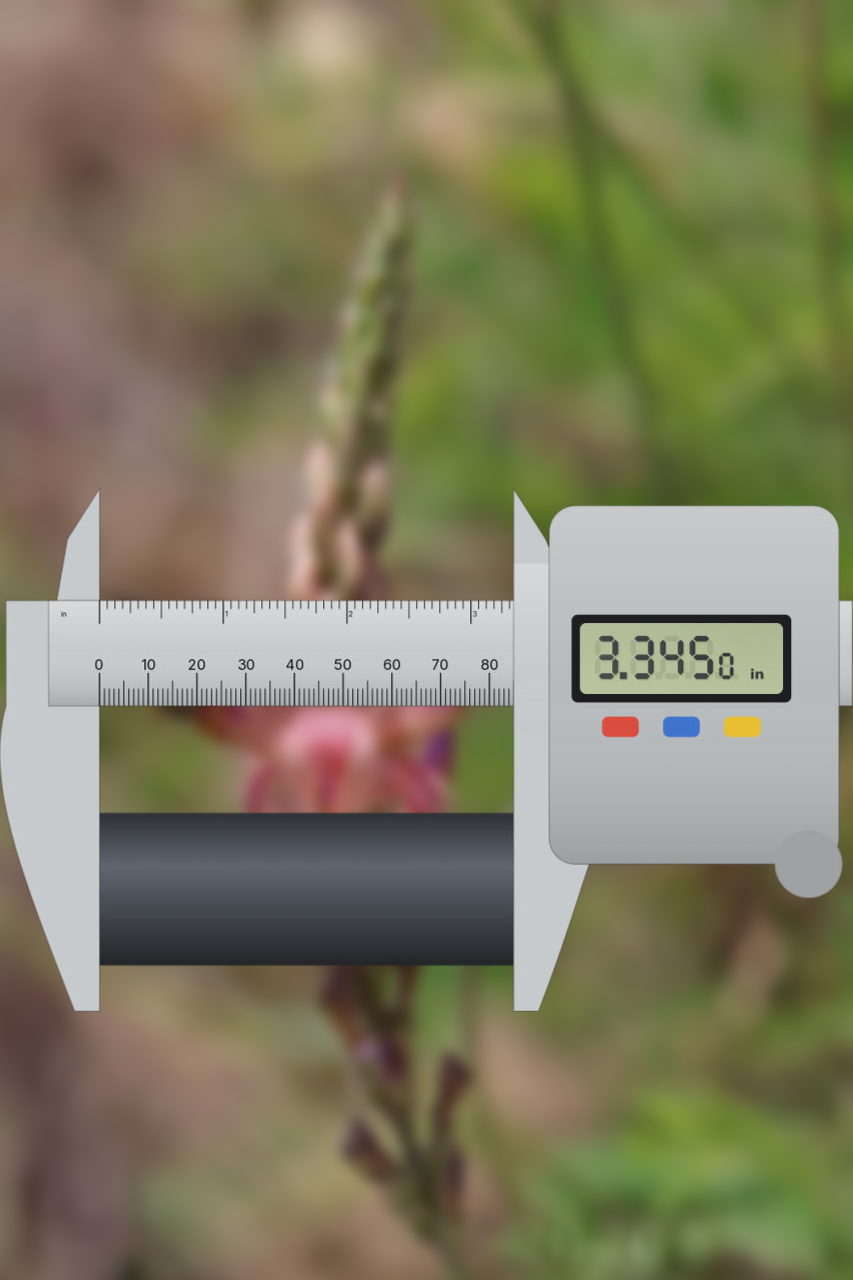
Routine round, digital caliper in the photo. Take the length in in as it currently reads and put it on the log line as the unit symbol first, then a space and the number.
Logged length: in 3.3450
